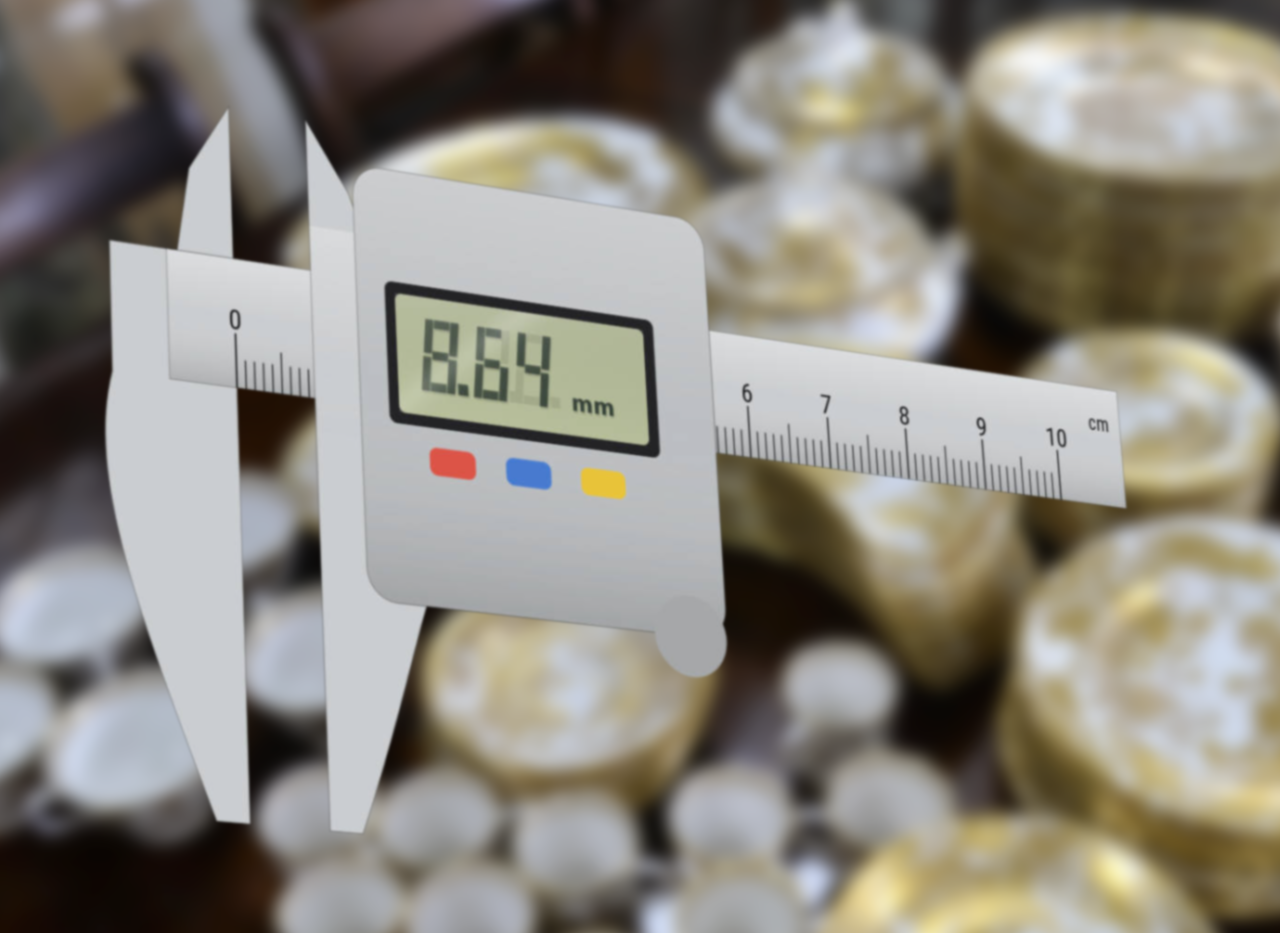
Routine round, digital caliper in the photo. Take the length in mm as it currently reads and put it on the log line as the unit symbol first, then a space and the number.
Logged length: mm 8.64
